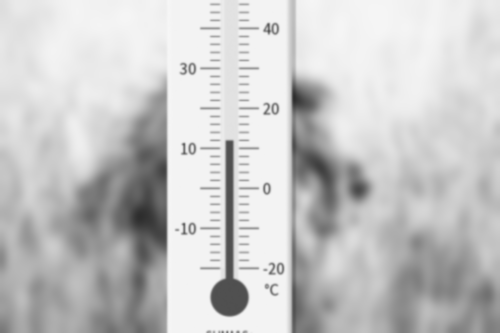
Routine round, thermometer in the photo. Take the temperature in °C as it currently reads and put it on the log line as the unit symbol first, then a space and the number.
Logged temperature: °C 12
